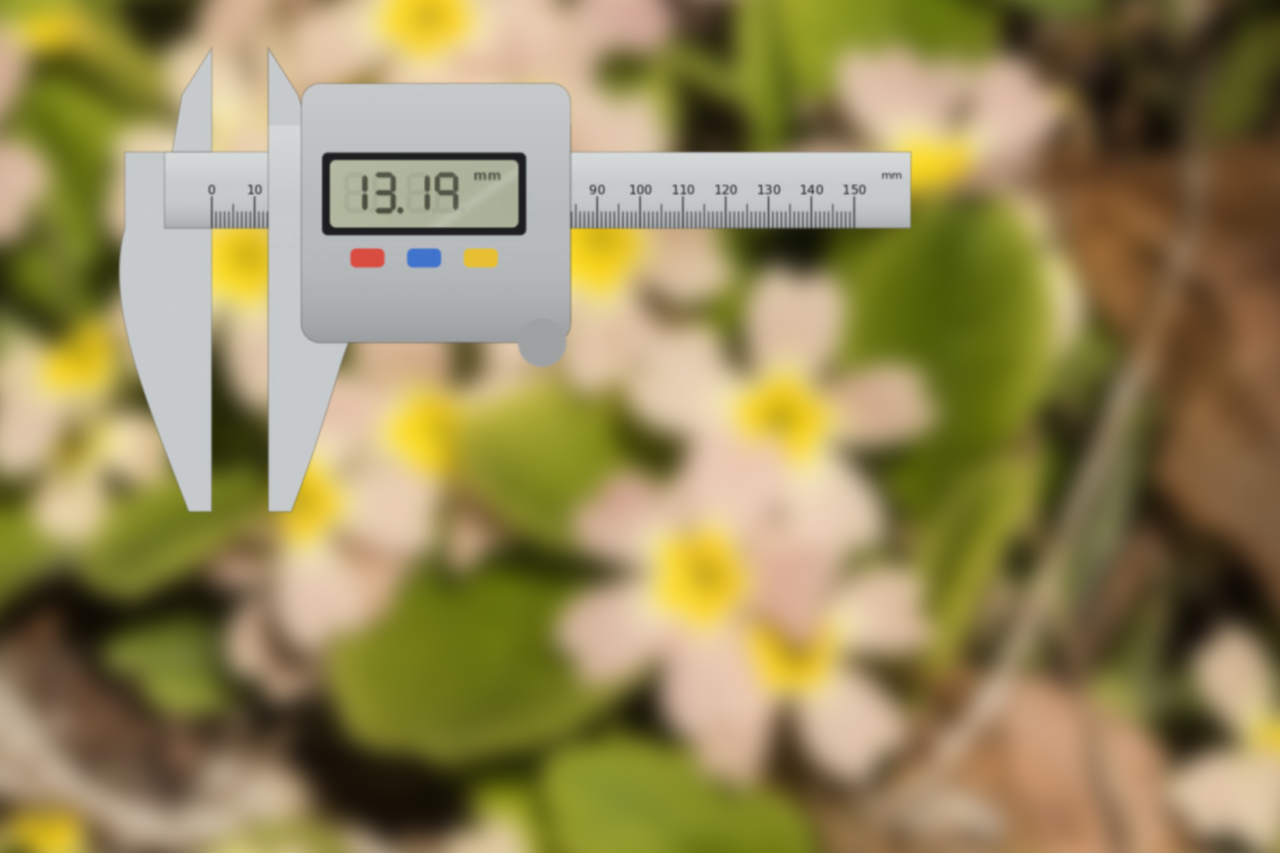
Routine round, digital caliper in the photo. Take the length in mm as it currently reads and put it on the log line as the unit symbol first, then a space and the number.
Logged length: mm 13.19
